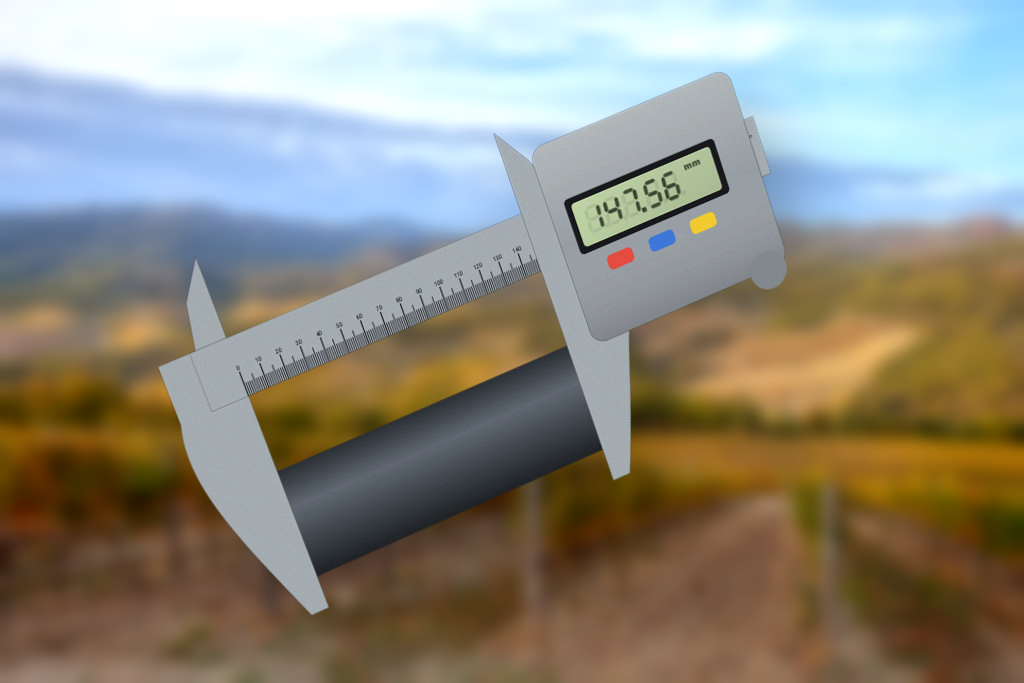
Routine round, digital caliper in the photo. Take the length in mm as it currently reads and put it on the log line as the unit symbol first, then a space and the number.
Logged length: mm 147.56
